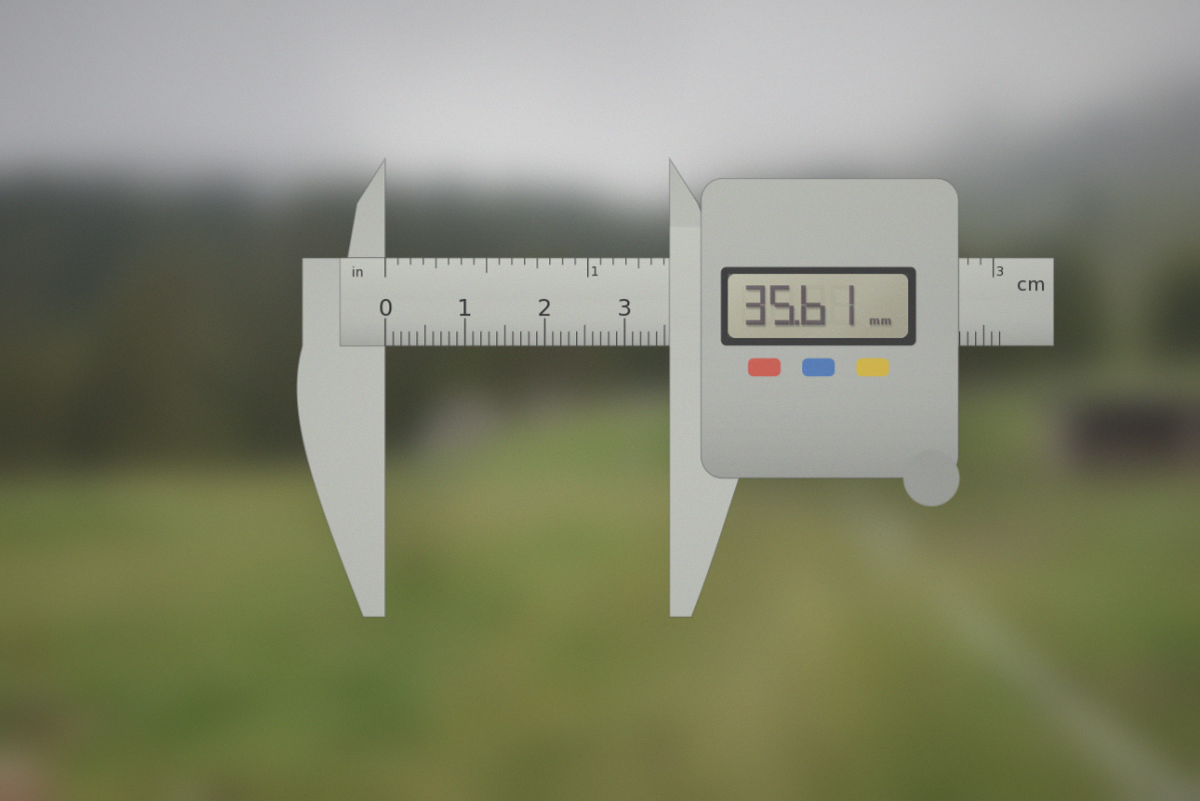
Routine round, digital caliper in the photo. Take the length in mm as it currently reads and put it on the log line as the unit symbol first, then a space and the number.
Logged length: mm 35.61
